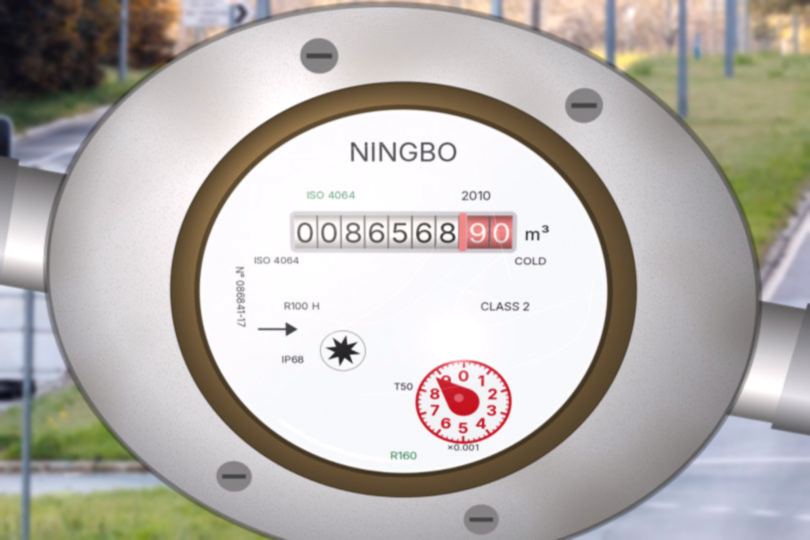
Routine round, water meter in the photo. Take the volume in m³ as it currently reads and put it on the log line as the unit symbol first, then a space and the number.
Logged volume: m³ 86568.908
